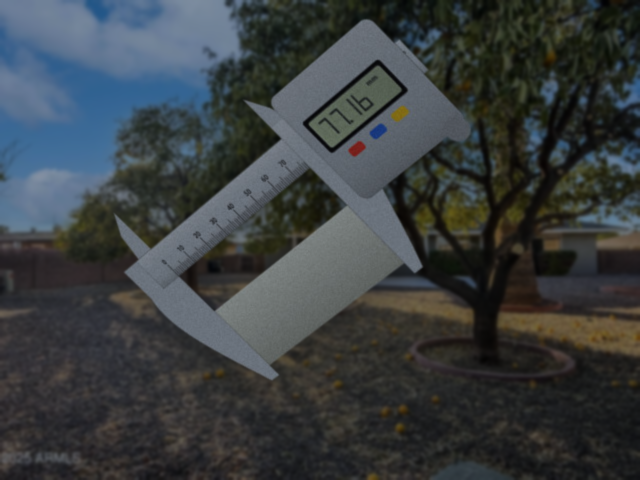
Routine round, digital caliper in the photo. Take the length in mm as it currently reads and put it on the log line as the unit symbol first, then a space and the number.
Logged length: mm 77.16
